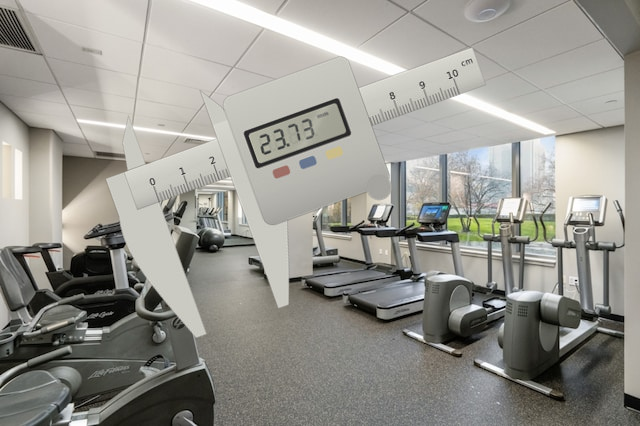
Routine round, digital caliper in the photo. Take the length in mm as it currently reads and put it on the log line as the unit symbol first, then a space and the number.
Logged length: mm 23.73
